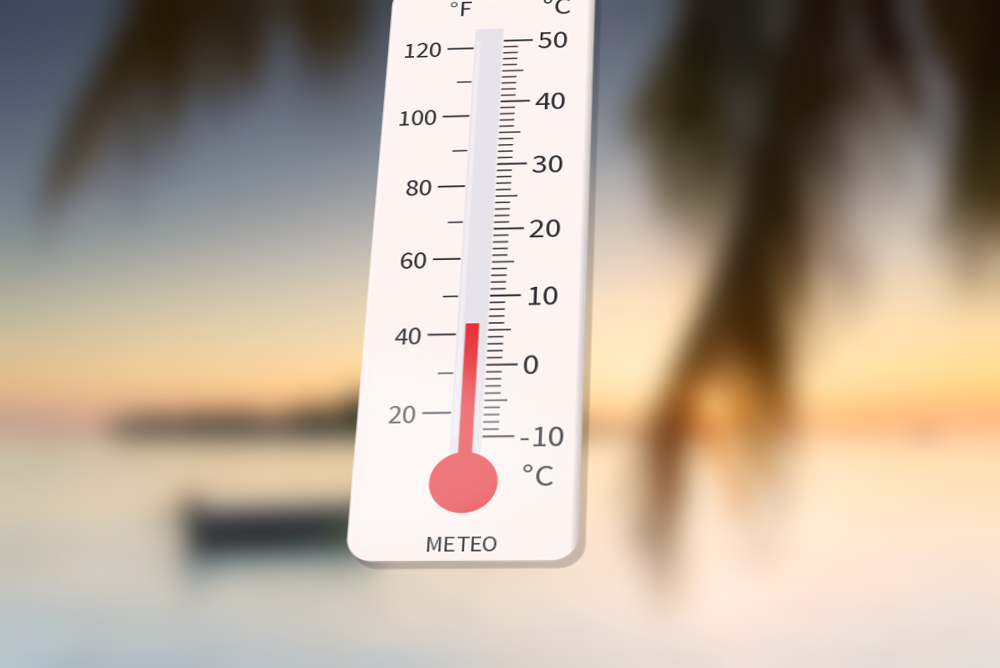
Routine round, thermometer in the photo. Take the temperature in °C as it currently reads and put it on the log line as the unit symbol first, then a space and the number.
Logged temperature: °C 6
